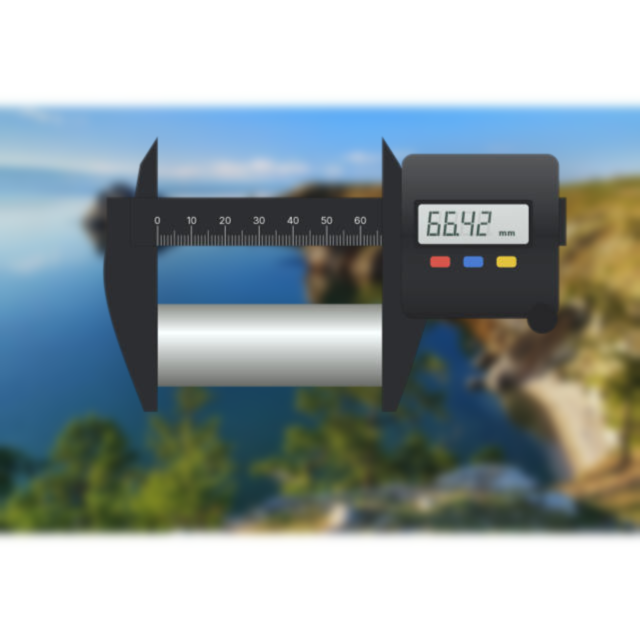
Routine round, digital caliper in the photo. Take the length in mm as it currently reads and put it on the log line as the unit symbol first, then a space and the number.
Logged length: mm 66.42
